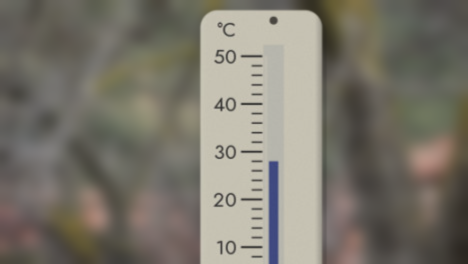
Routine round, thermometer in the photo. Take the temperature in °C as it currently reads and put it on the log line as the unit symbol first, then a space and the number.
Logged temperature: °C 28
